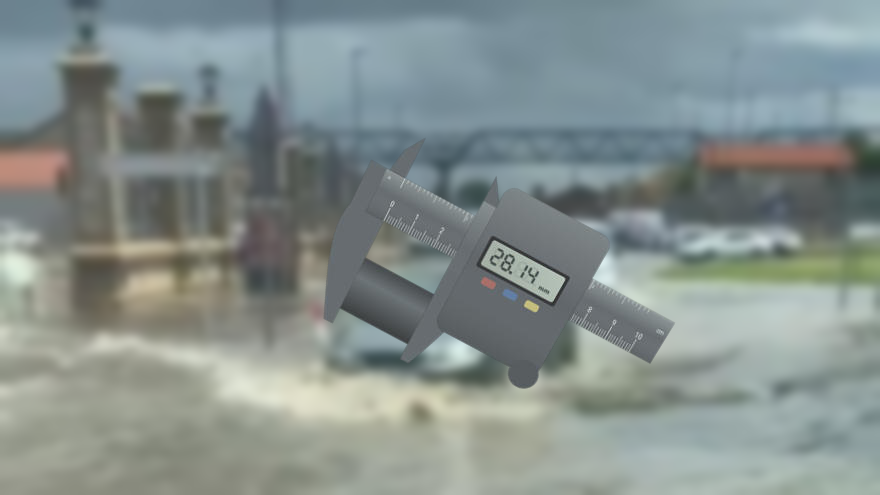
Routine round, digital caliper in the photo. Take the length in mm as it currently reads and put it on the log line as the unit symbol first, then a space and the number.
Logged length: mm 28.14
